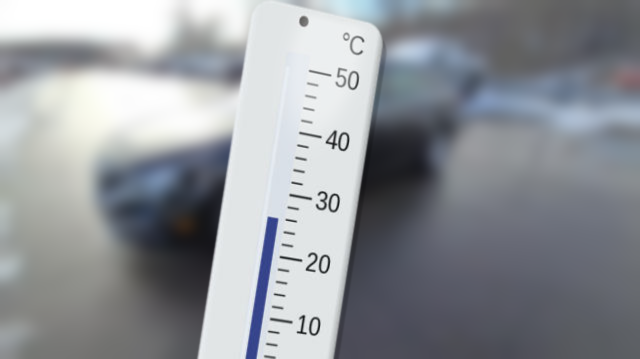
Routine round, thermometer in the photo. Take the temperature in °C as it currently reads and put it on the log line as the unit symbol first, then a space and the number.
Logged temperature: °C 26
